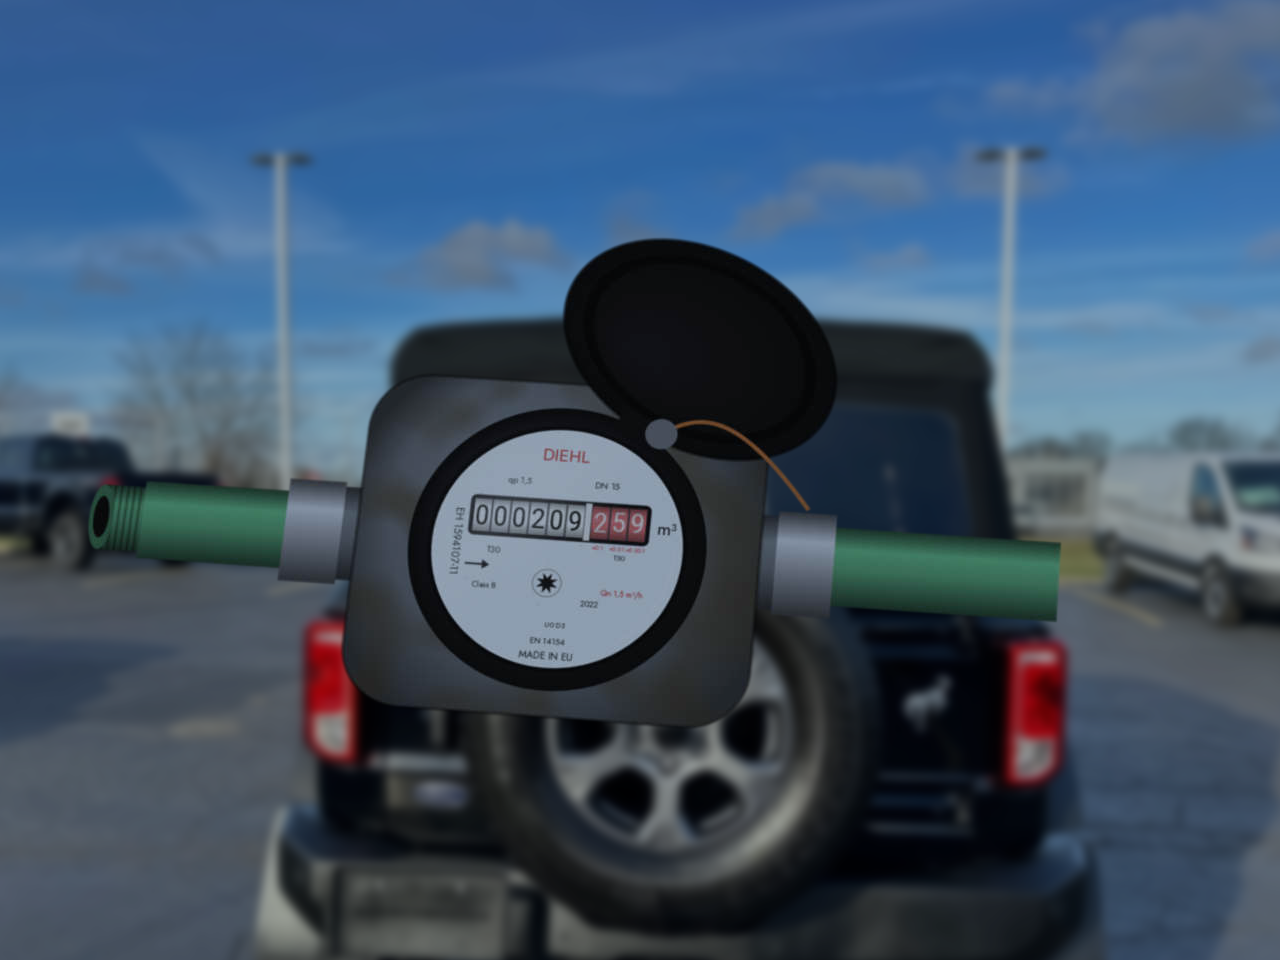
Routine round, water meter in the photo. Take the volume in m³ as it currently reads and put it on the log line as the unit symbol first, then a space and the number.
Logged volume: m³ 209.259
